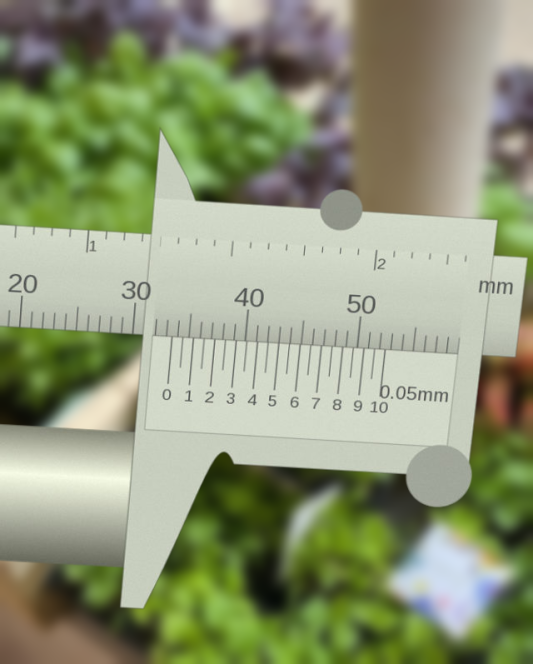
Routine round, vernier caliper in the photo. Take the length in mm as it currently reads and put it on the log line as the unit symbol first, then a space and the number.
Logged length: mm 33.5
